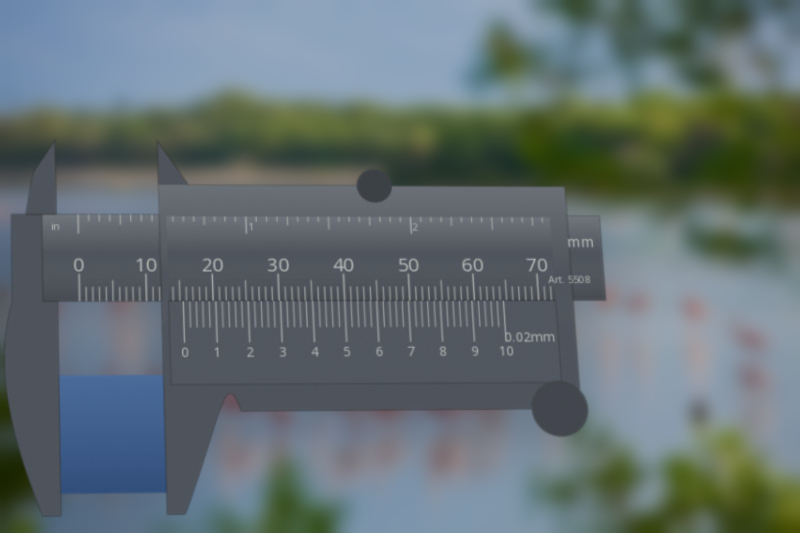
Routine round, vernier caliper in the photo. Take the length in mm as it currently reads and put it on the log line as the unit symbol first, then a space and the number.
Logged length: mm 15.5
